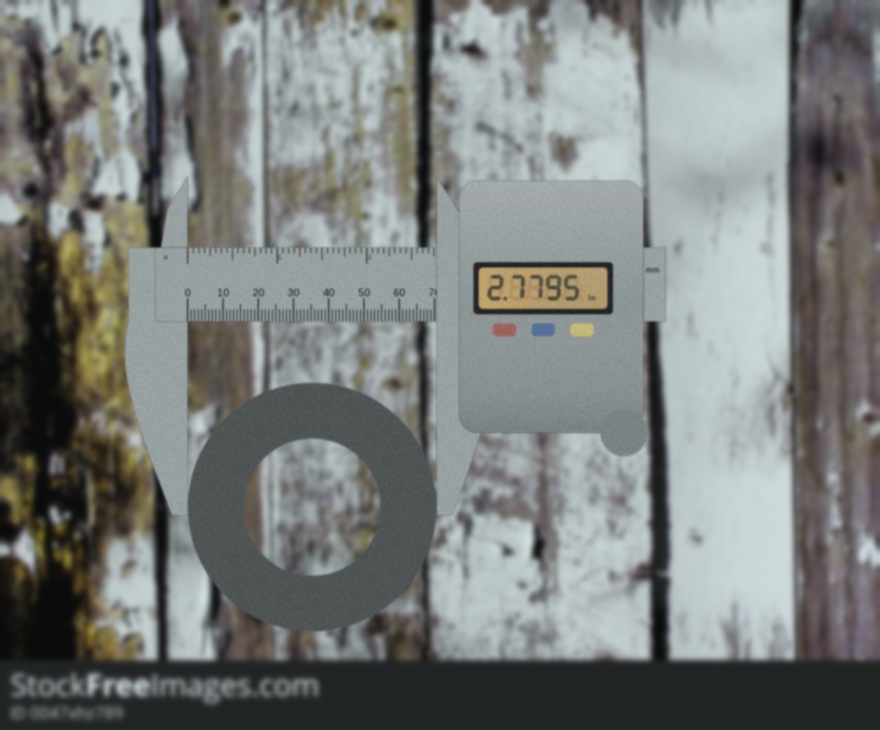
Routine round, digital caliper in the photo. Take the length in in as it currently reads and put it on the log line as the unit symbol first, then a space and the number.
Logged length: in 2.7795
